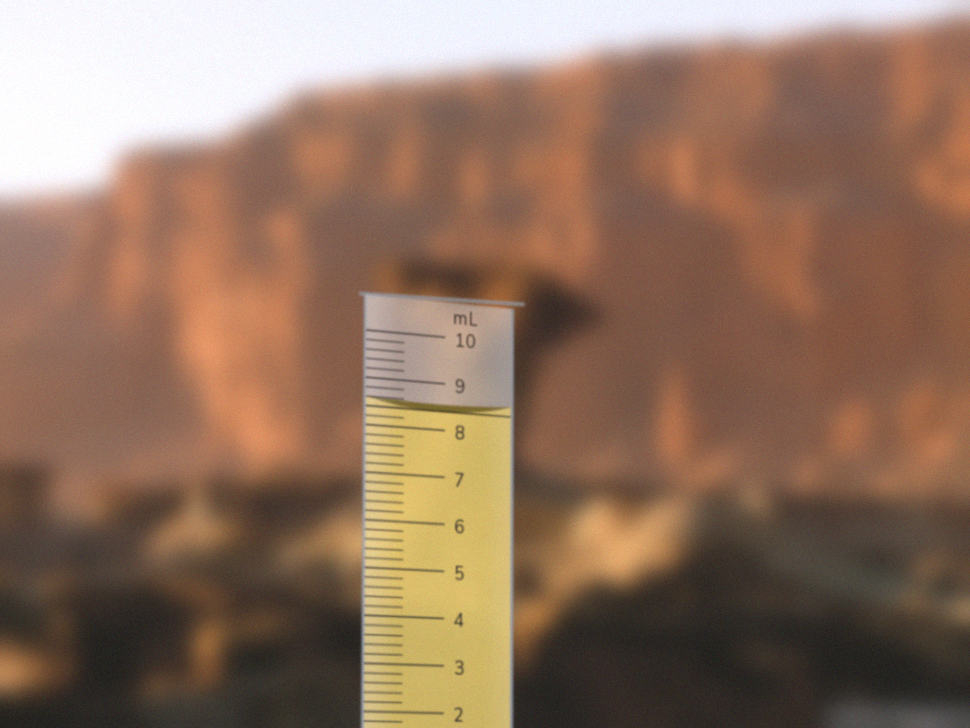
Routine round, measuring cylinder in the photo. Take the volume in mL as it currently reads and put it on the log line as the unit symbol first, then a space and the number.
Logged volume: mL 8.4
